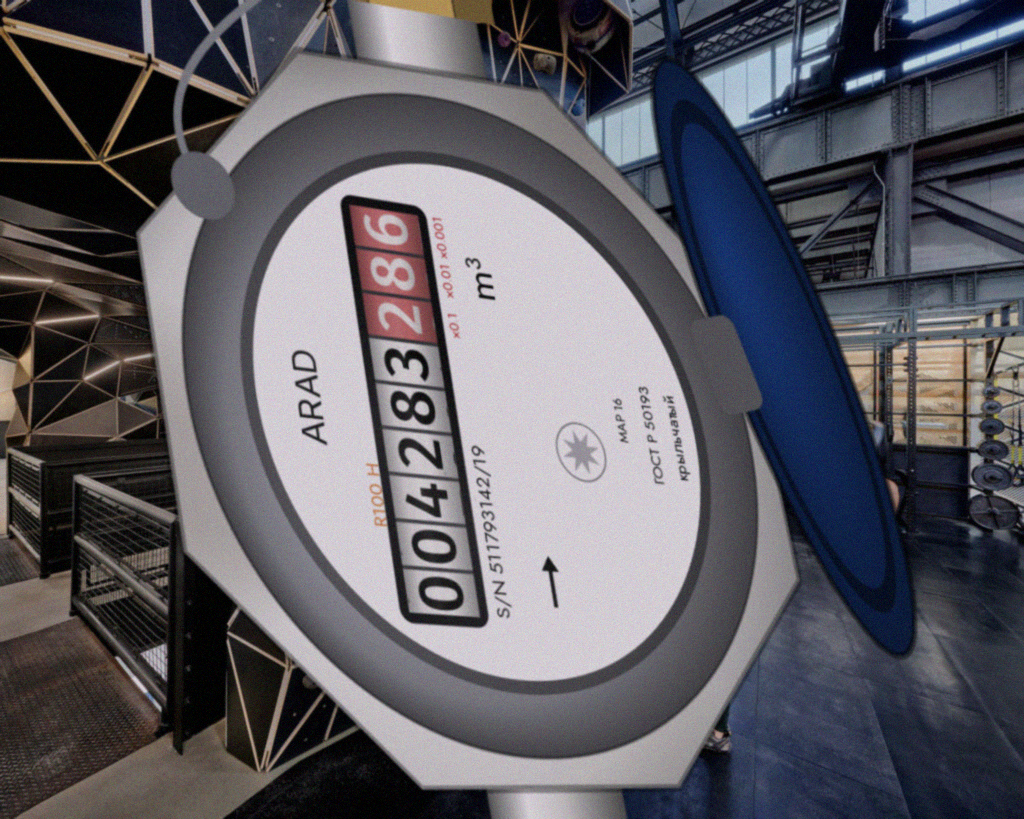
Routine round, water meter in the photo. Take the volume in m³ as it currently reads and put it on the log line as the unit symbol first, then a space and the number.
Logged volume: m³ 4283.286
